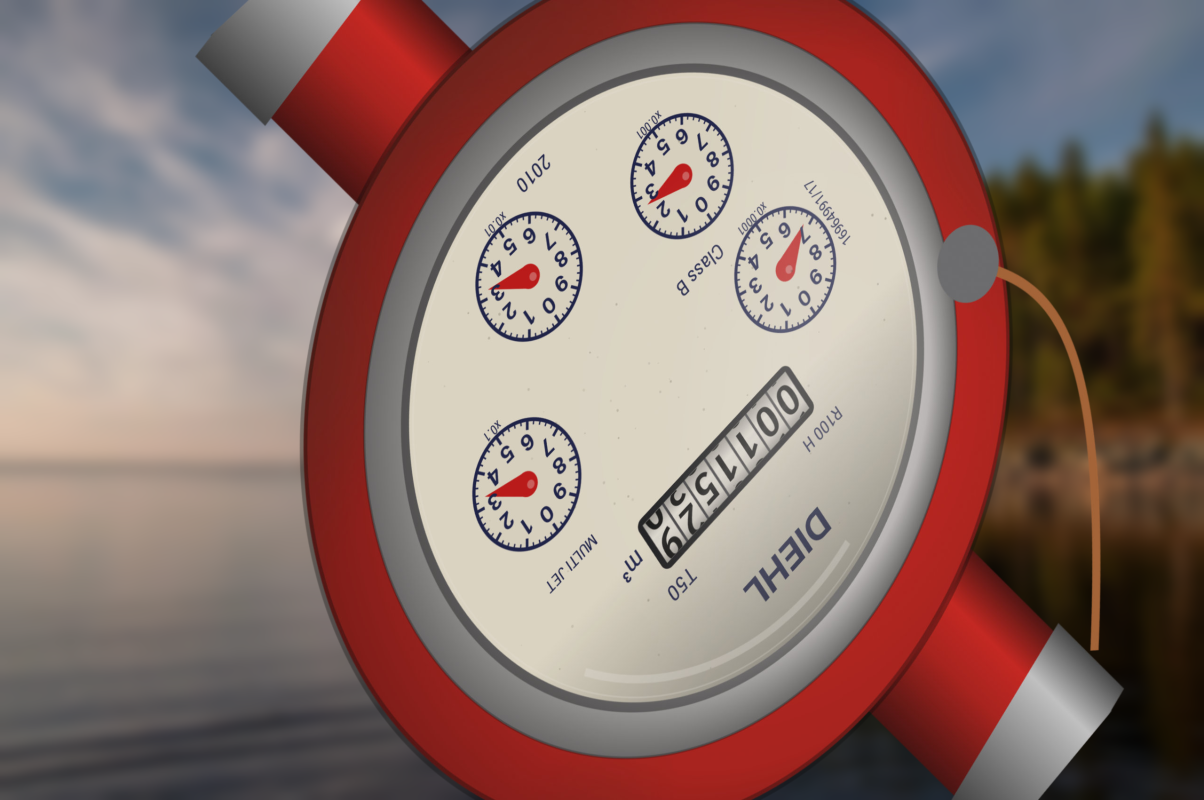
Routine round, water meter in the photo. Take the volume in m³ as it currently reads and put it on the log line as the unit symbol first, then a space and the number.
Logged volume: m³ 11529.3326
